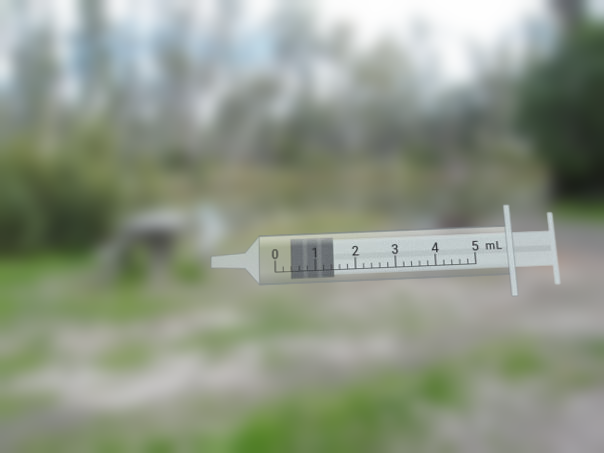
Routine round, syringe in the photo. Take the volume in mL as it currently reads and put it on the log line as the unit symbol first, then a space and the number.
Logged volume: mL 0.4
